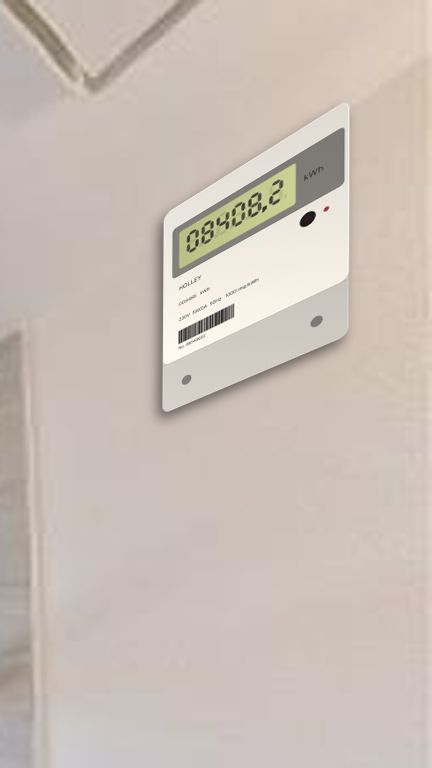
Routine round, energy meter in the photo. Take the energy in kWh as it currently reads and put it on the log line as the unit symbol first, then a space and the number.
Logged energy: kWh 8408.2
